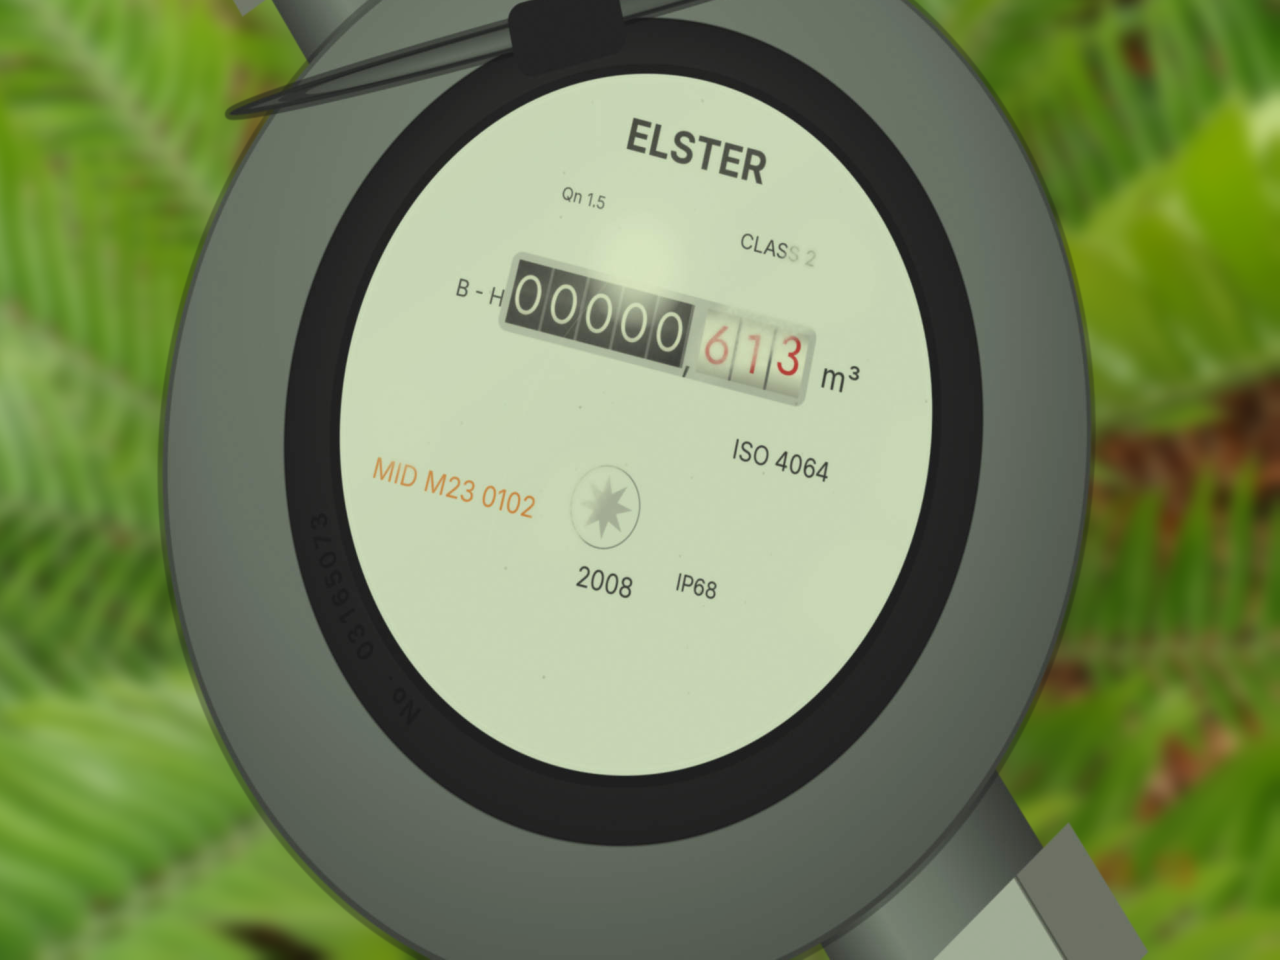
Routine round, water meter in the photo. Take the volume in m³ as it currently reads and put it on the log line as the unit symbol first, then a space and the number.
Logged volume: m³ 0.613
